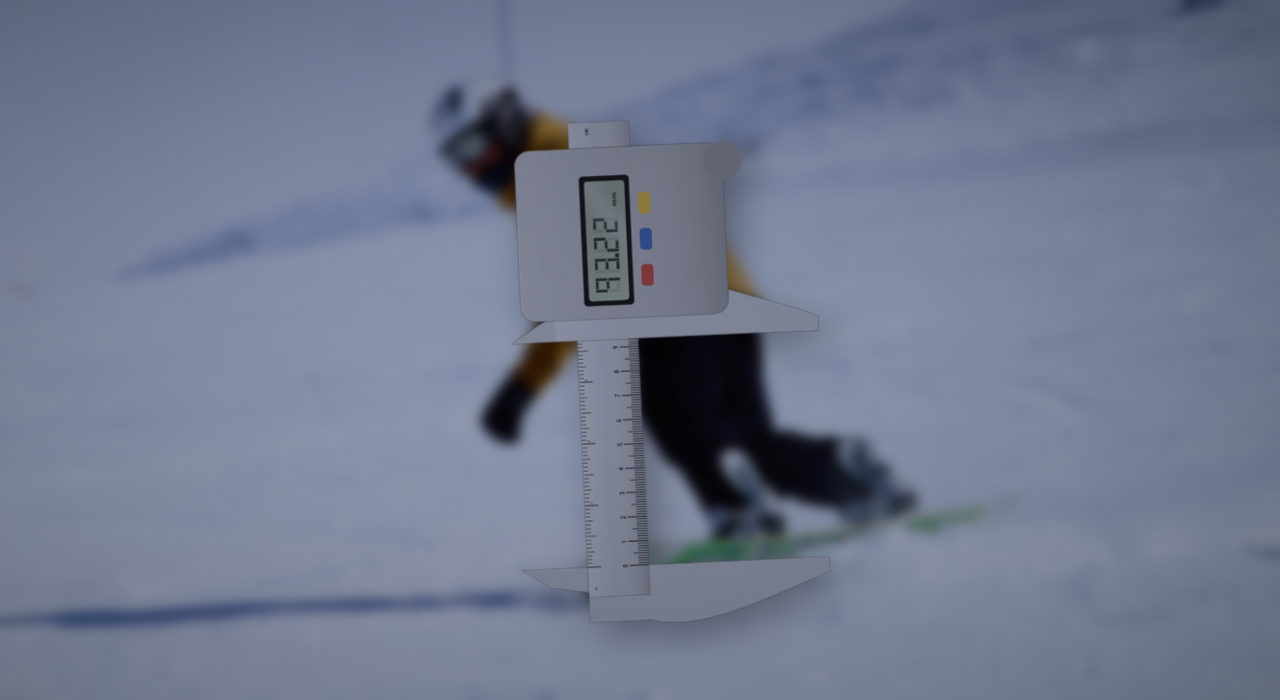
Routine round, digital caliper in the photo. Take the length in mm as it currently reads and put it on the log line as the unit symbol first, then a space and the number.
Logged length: mm 93.22
